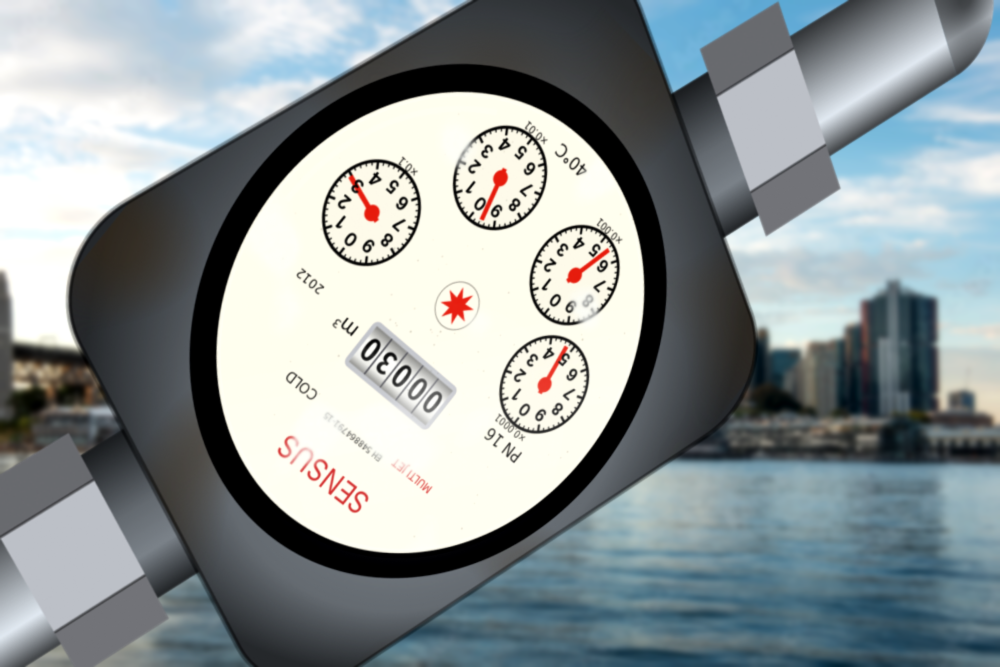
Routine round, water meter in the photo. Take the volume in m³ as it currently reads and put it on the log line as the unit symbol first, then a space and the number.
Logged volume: m³ 30.2954
